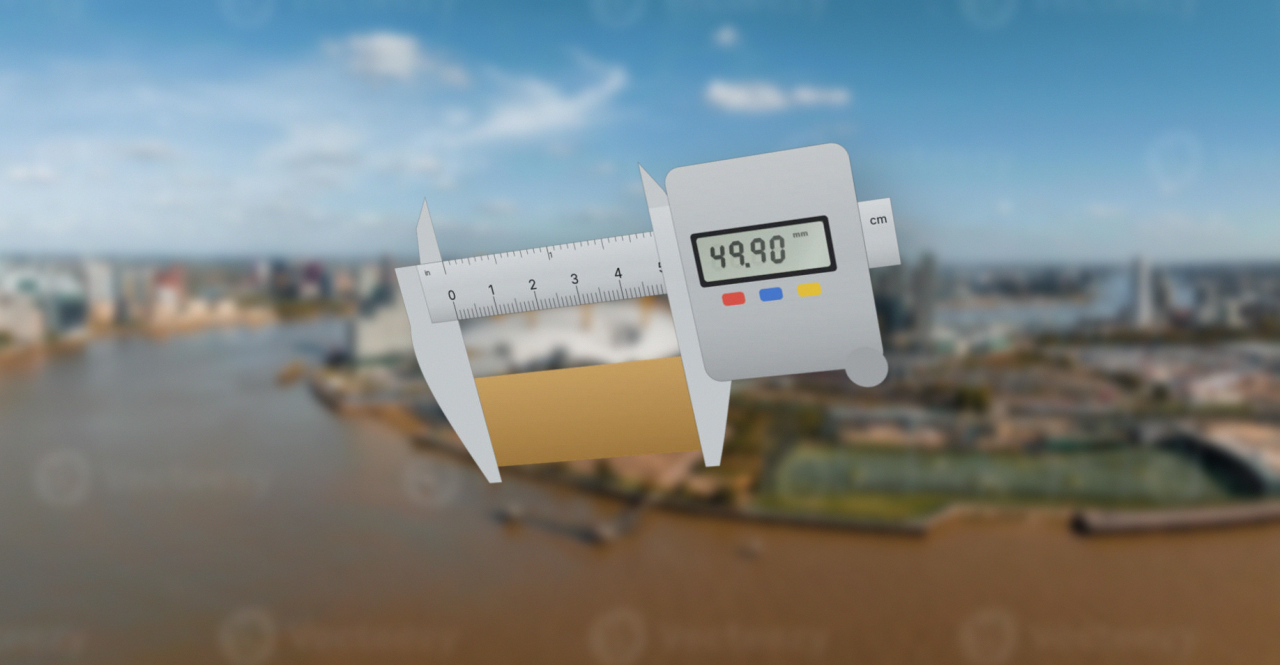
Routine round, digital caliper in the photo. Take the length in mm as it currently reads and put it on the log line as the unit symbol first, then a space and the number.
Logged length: mm 49.90
